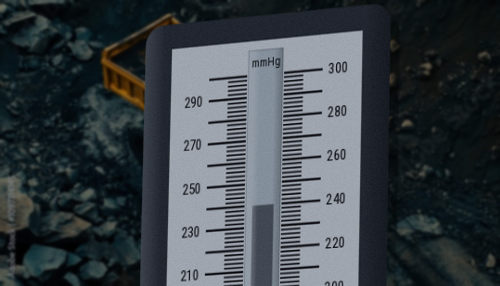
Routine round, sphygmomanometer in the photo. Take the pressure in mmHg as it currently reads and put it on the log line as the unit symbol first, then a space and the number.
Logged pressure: mmHg 240
